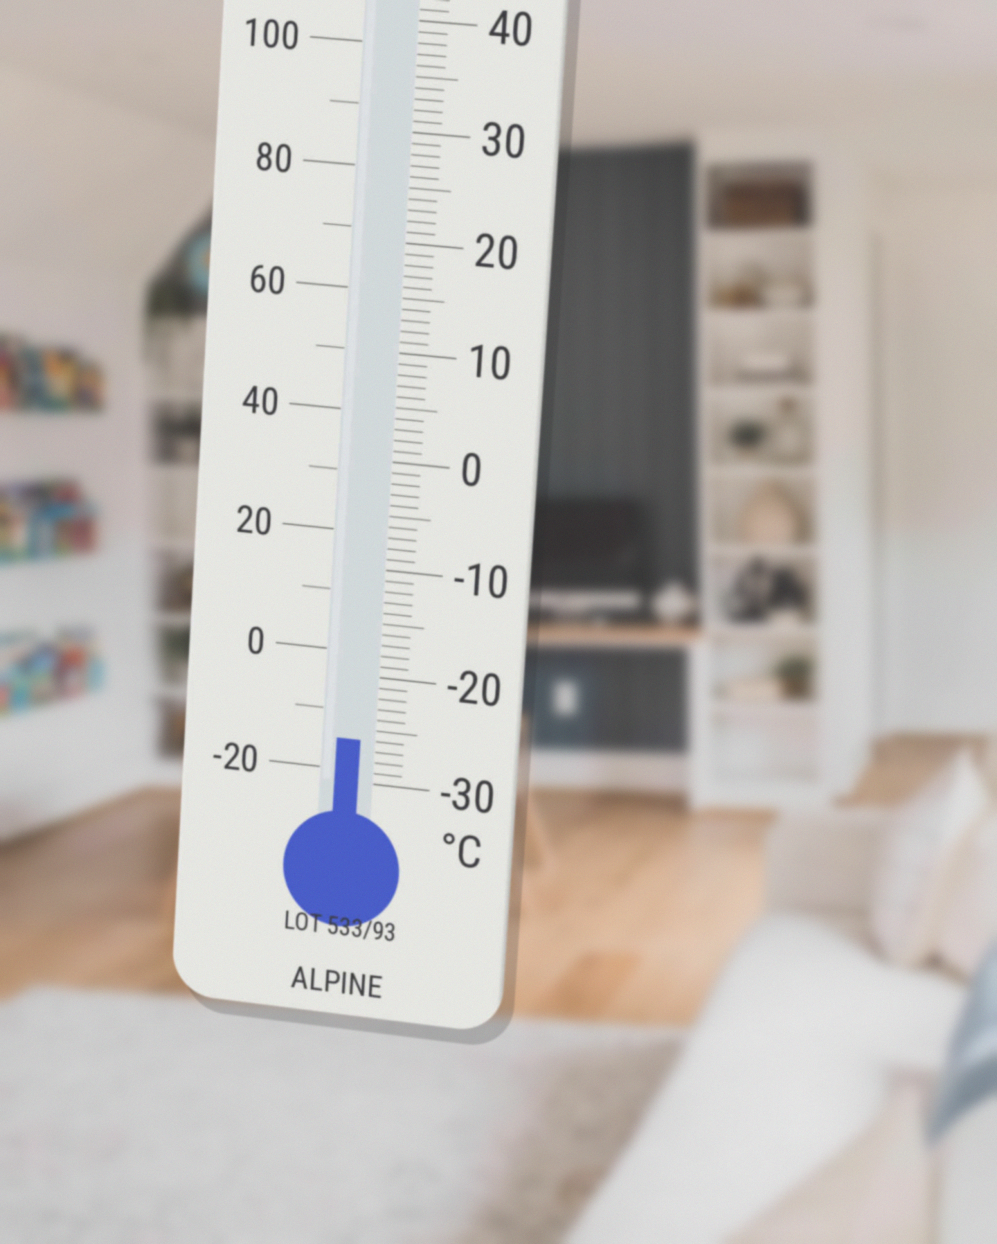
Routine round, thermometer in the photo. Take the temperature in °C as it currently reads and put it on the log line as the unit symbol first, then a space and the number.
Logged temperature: °C -26
